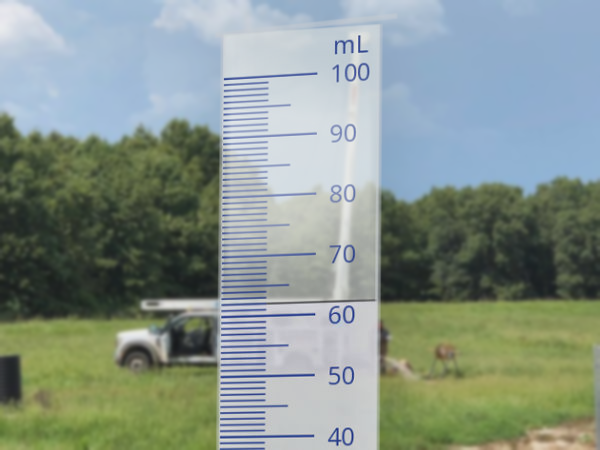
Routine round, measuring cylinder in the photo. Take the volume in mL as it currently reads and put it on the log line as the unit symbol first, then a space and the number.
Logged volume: mL 62
